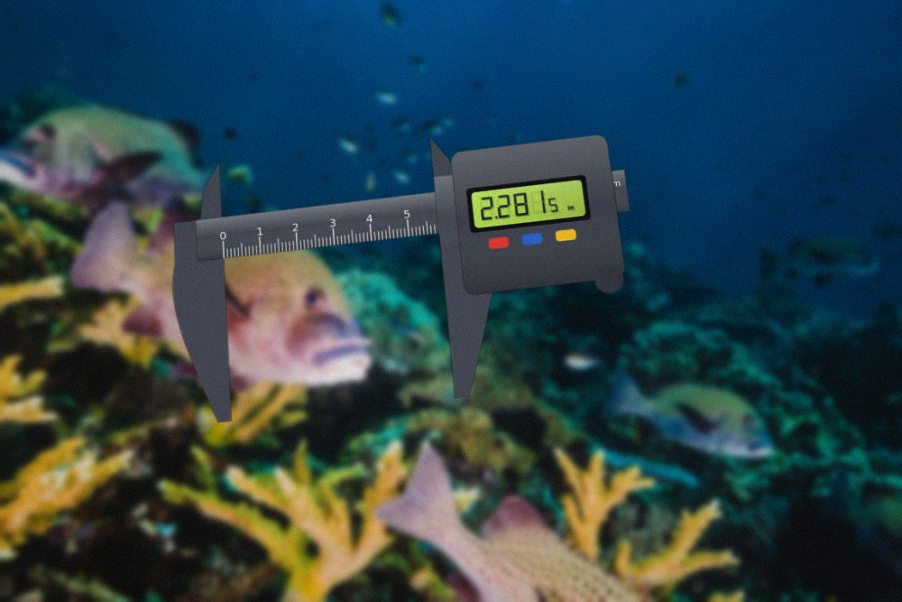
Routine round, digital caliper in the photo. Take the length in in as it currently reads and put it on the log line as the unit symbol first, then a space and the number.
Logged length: in 2.2815
